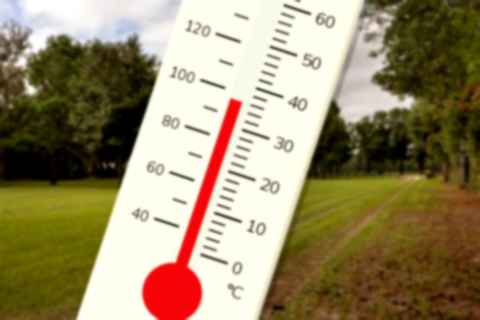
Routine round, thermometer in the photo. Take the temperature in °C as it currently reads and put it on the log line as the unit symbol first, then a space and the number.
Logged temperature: °C 36
